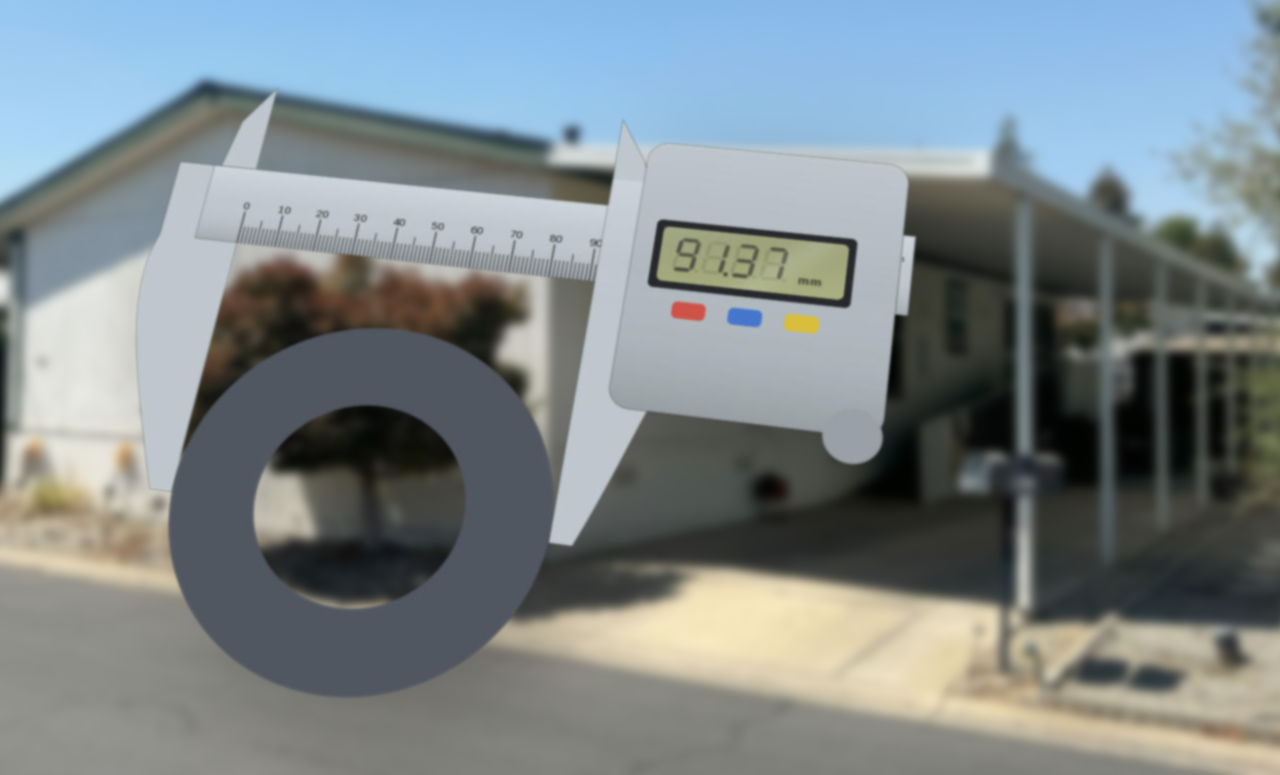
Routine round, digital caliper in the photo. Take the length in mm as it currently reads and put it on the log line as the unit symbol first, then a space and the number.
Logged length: mm 91.37
